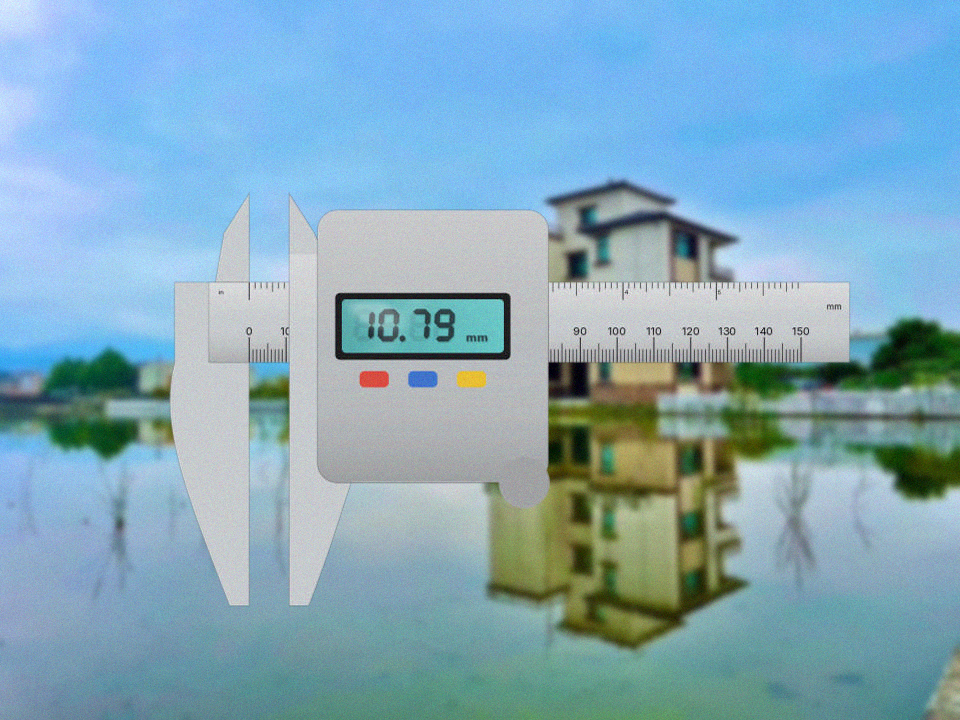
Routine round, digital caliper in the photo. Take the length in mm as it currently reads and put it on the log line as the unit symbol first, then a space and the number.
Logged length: mm 10.79
